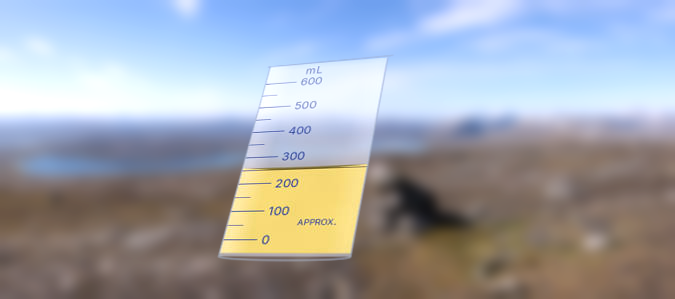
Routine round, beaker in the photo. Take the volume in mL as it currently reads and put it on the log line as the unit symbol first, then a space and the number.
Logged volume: mL 250
